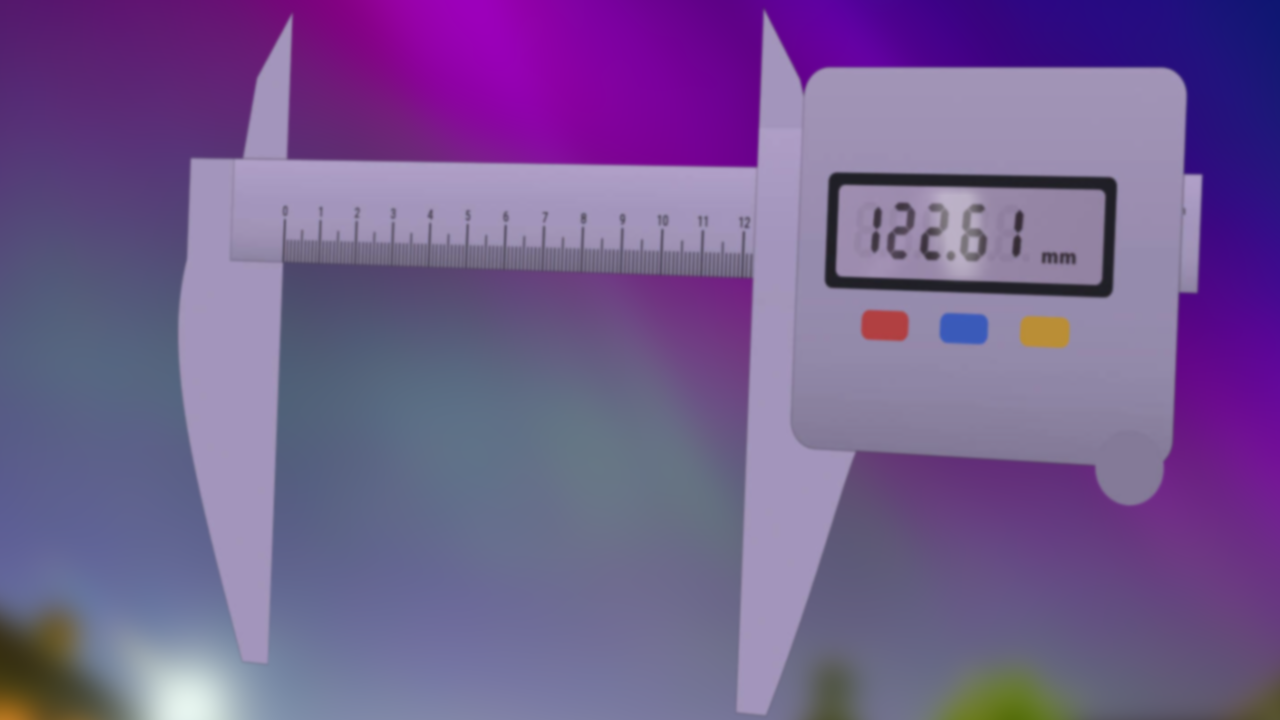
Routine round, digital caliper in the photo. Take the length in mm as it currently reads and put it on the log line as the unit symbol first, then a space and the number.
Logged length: mm 122.61
